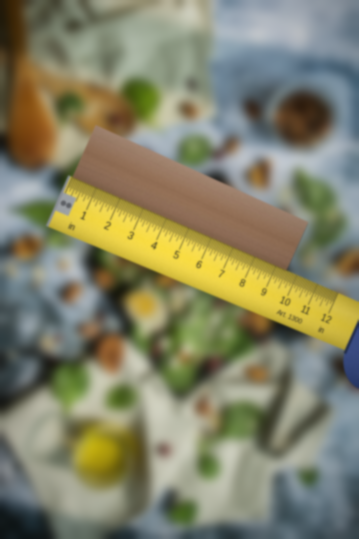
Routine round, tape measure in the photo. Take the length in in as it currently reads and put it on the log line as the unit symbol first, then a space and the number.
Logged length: in 9.5
